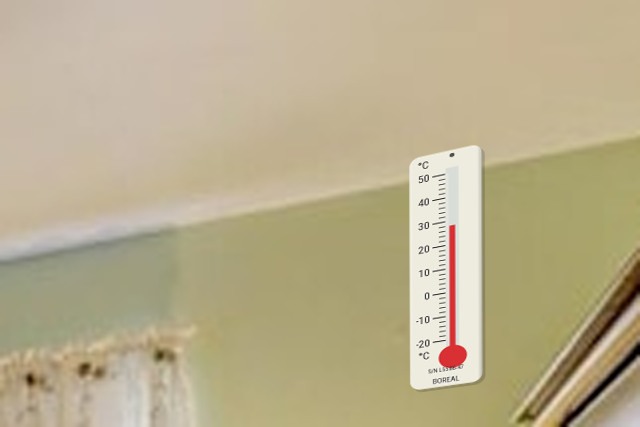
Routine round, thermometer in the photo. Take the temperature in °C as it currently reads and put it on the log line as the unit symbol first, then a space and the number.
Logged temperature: °C 28
